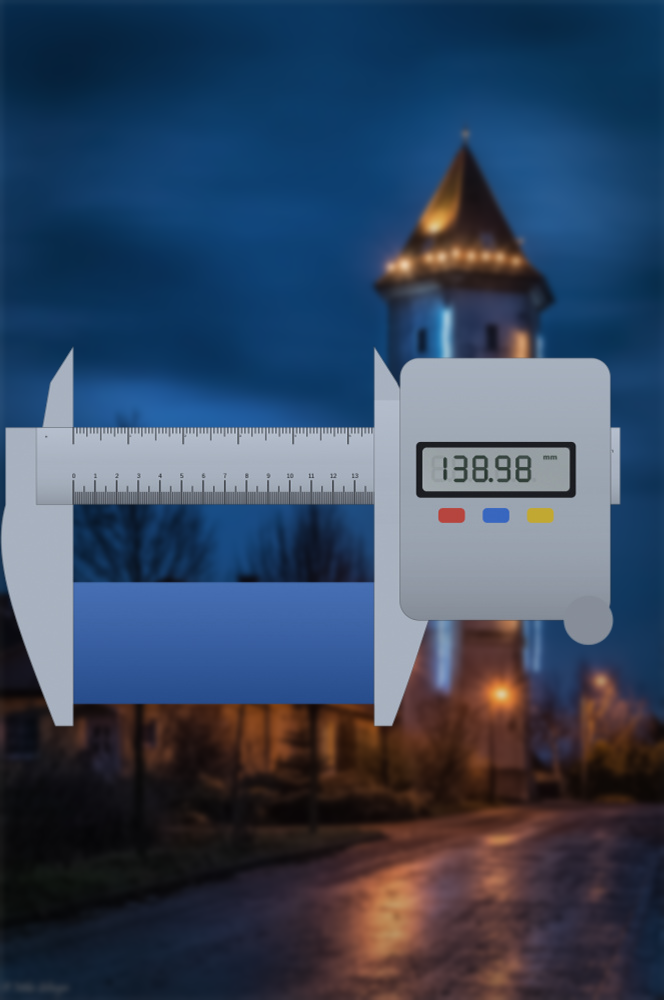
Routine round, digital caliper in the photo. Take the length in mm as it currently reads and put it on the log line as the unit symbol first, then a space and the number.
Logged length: mm 138.98
